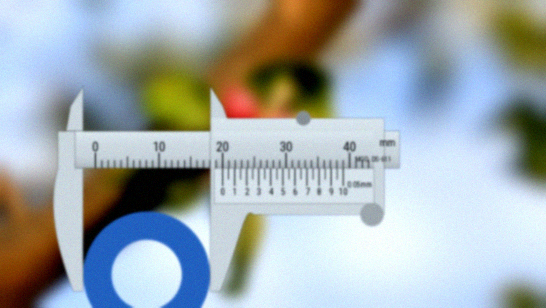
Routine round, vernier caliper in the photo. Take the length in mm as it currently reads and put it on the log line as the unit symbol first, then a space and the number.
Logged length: mm 20.0
